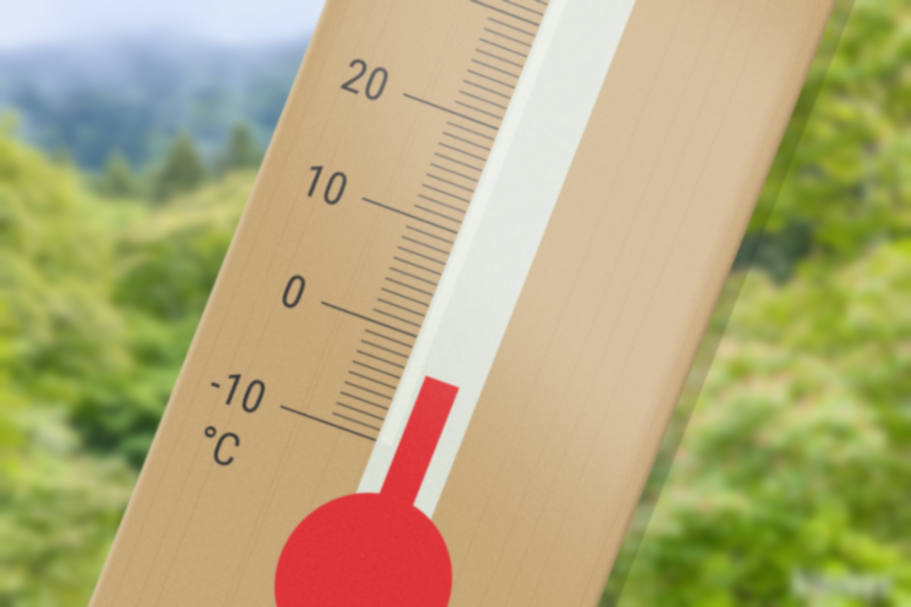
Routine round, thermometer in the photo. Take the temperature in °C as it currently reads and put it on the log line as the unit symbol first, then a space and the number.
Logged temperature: °C -3
